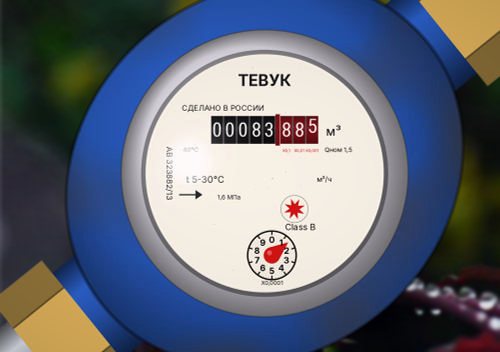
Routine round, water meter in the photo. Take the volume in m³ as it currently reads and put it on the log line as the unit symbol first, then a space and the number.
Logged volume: m³ 83.8851
